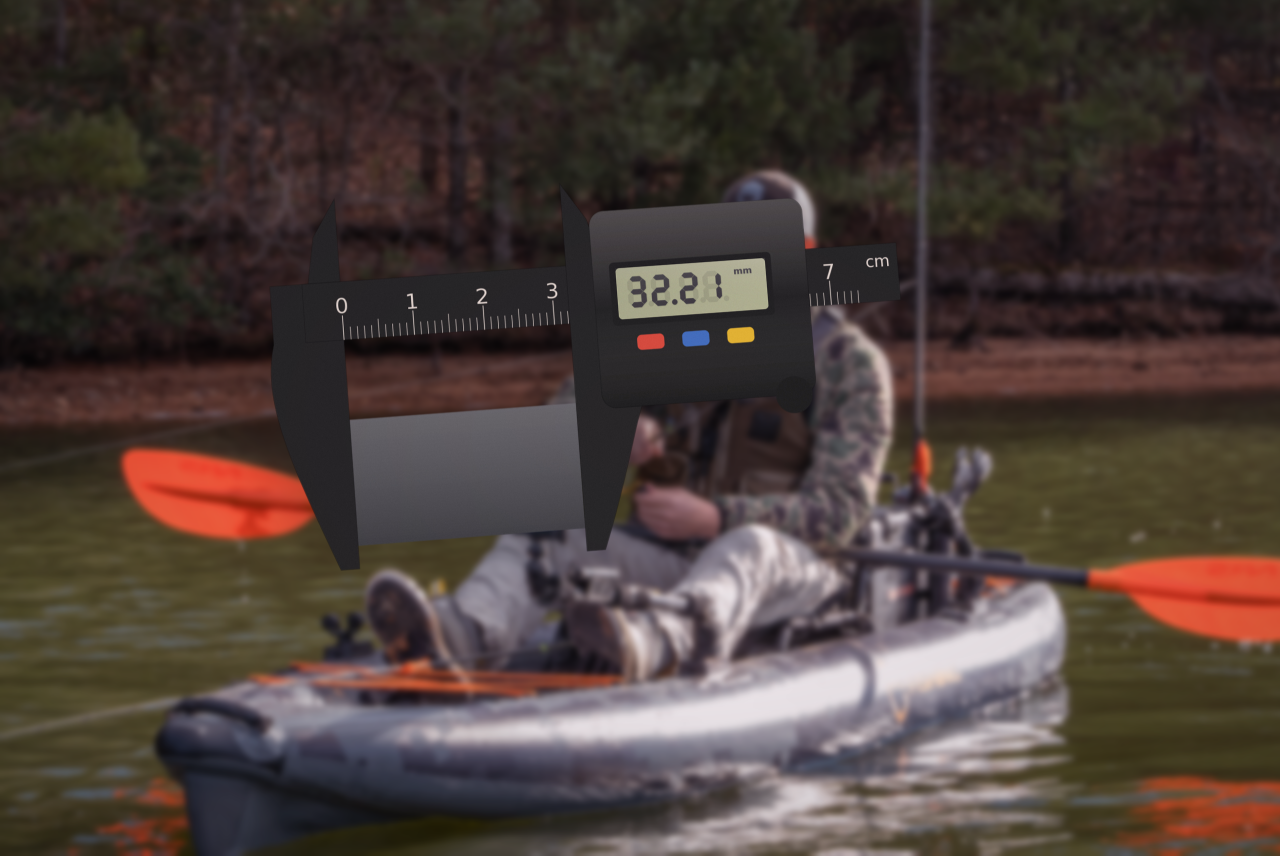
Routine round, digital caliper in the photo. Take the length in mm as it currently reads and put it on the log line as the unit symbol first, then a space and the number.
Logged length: mm 32.21
